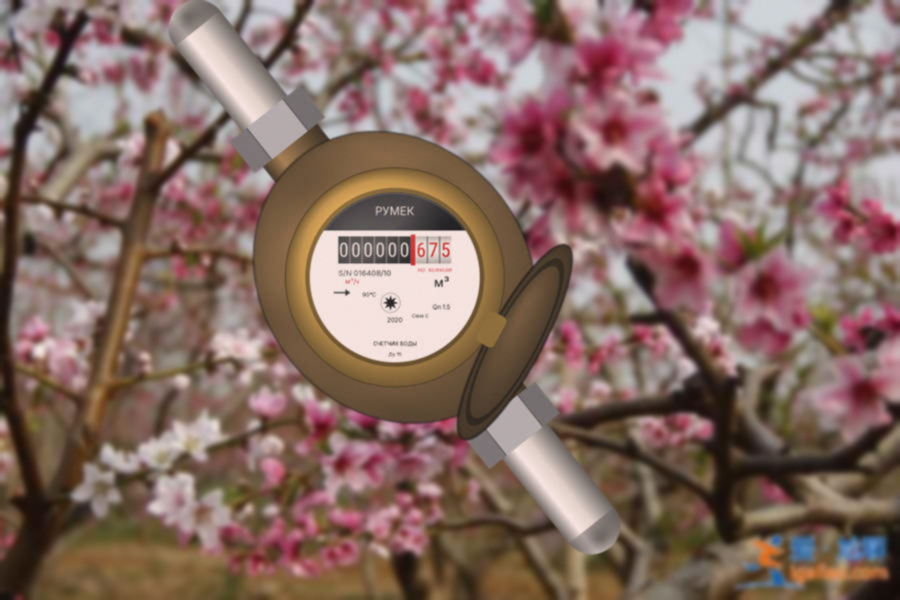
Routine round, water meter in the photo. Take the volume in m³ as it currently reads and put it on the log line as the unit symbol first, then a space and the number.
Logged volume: m³ 0.675
